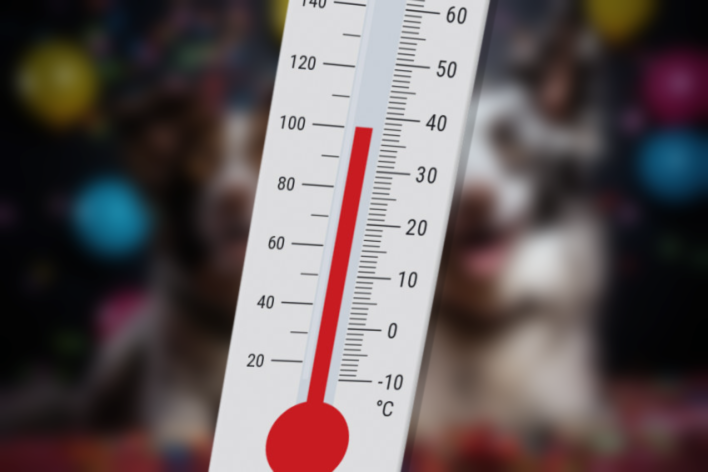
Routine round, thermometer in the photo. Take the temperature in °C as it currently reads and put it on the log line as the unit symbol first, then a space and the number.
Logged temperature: °C 38
